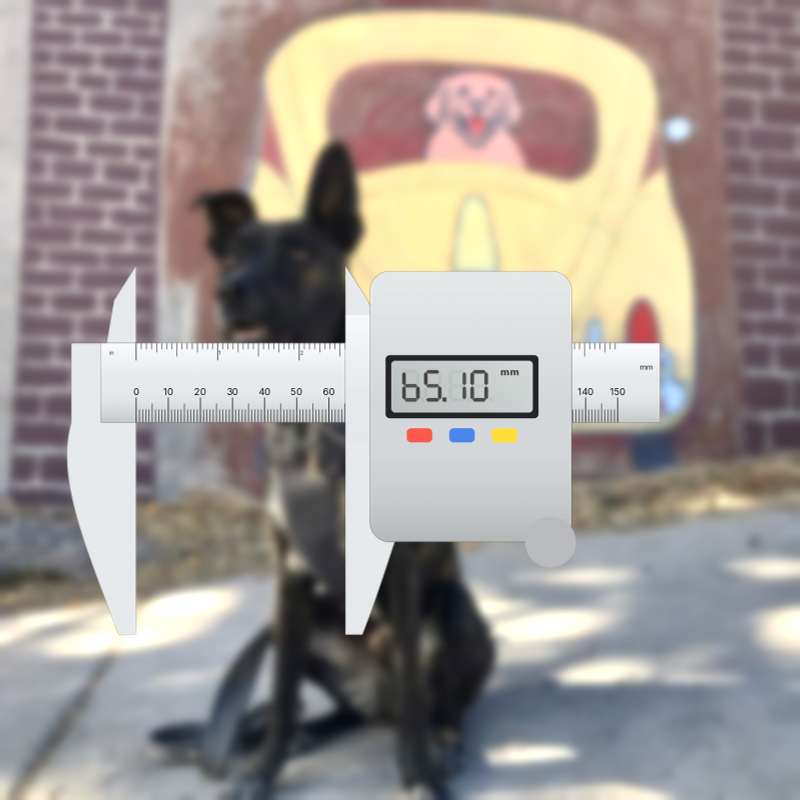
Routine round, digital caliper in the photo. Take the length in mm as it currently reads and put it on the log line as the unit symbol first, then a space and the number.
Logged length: mm 65.10
